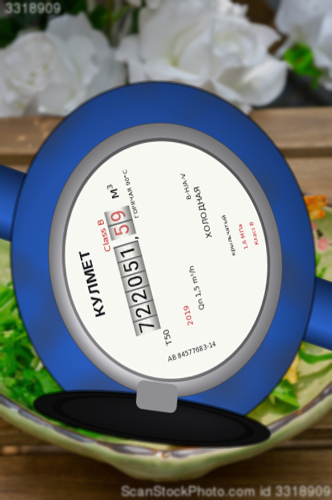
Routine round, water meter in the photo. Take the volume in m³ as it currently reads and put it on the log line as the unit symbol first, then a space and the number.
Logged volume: m³ 722051.59
